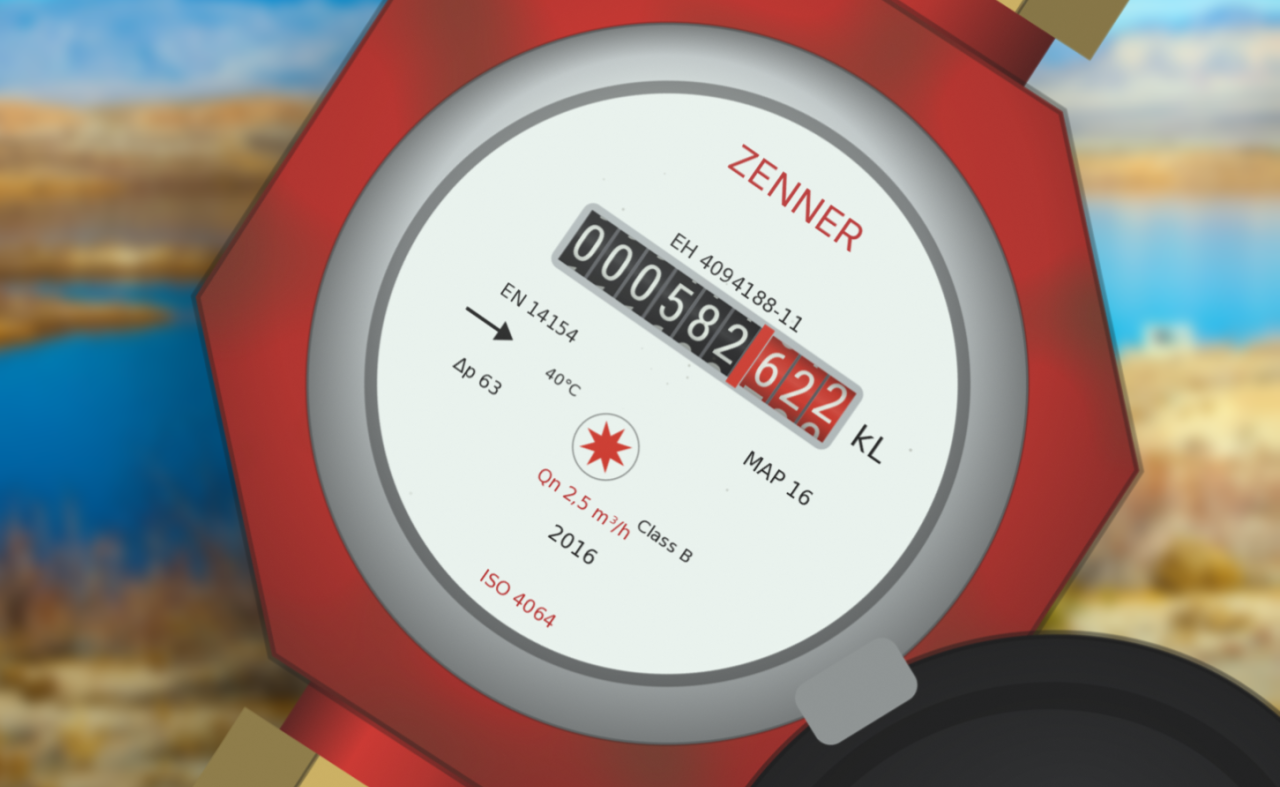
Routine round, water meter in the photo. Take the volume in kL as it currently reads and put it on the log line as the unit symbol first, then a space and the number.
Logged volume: kL 582.622
